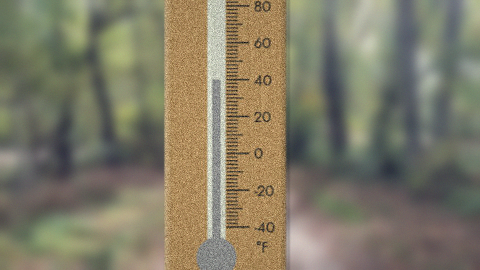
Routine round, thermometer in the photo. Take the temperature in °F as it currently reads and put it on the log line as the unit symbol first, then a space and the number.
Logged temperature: °F 40
